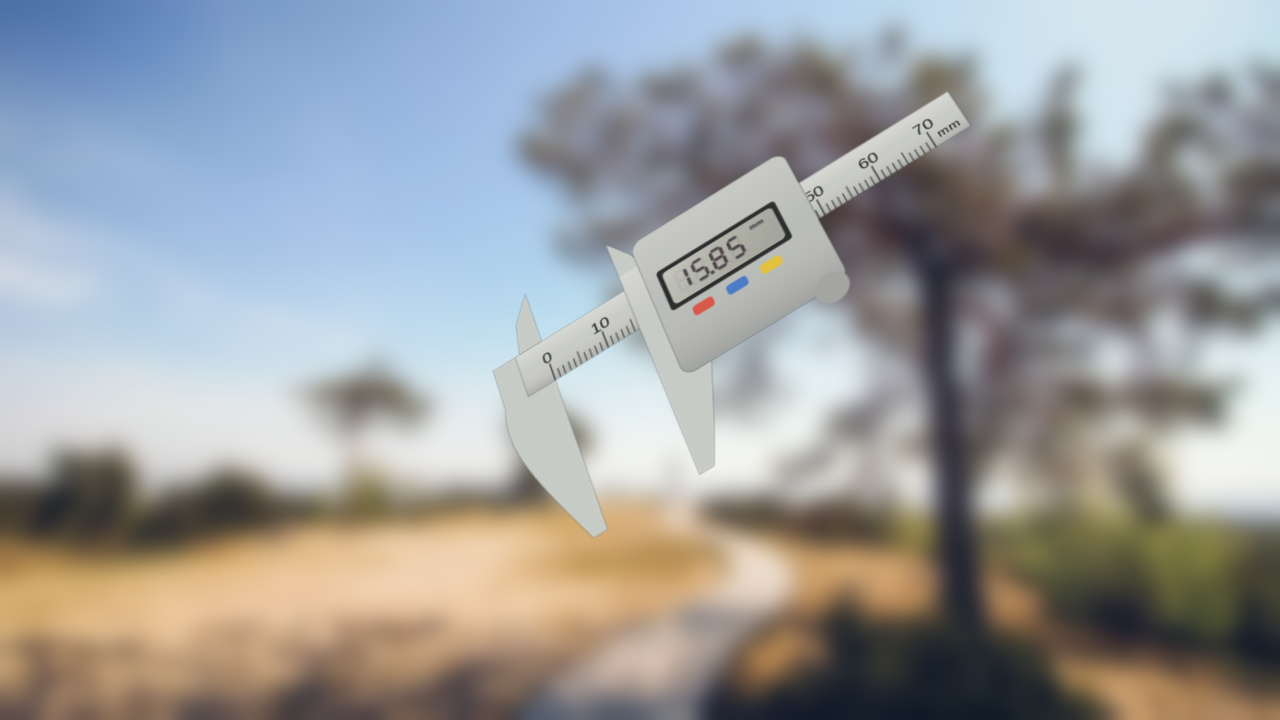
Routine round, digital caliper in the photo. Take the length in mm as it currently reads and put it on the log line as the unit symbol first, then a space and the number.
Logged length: mm 15.85
